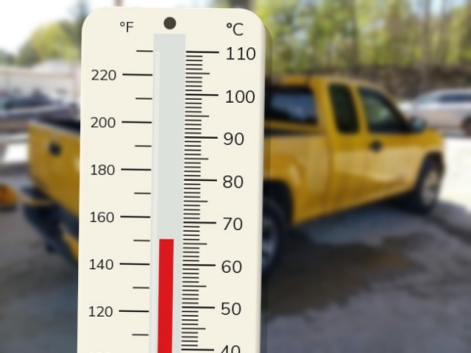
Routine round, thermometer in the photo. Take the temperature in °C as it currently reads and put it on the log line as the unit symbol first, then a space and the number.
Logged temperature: °C 66
